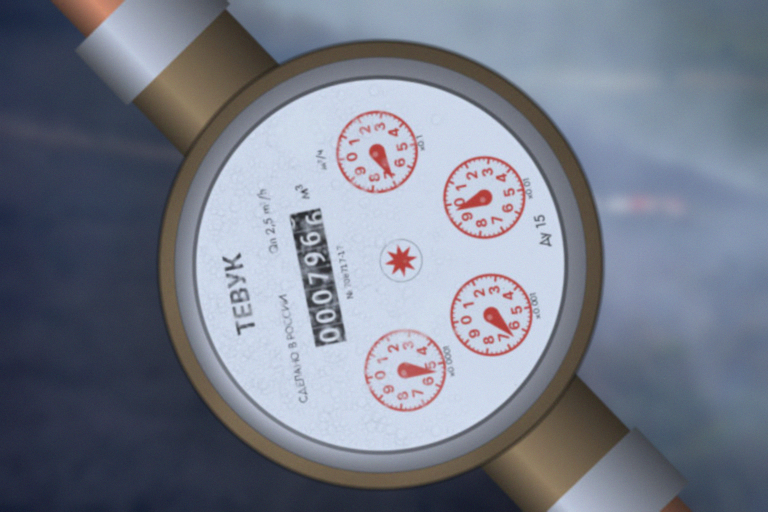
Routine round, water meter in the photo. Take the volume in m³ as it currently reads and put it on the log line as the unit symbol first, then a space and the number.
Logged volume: m³ 7965.6965
